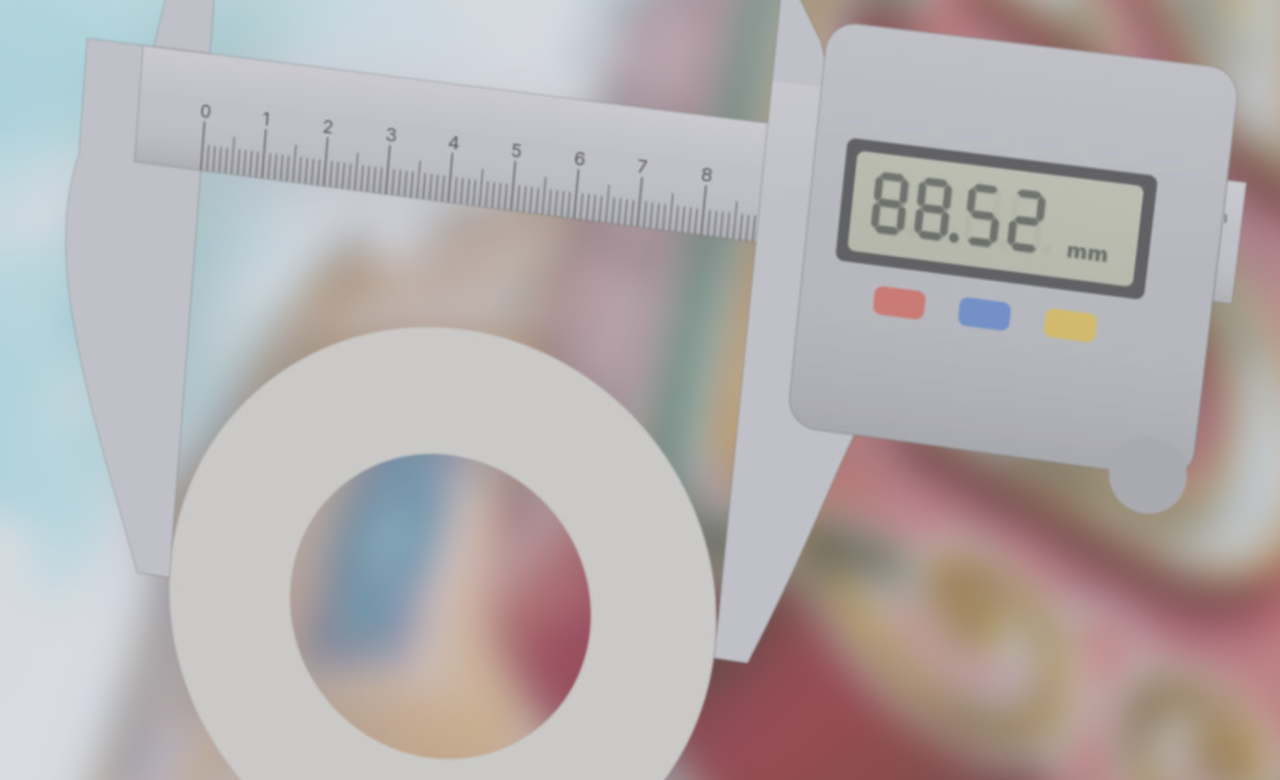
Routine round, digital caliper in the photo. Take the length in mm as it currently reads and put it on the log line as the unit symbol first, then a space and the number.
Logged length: mm 88.52
